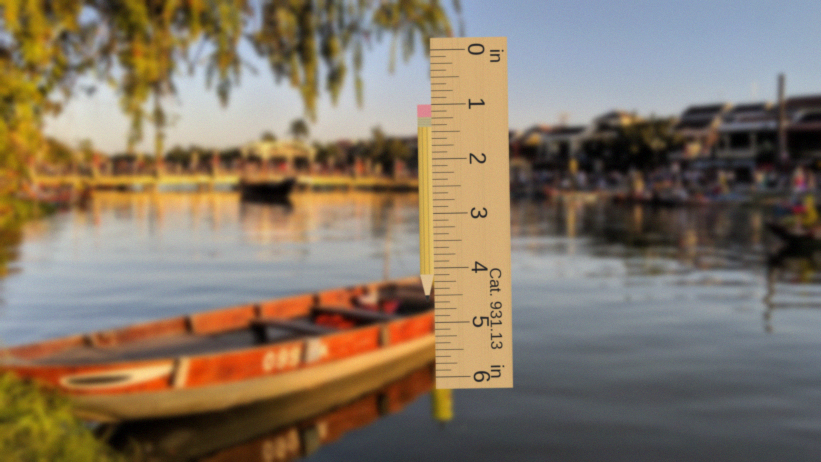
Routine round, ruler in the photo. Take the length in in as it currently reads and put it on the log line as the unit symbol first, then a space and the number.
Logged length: in 3.625
